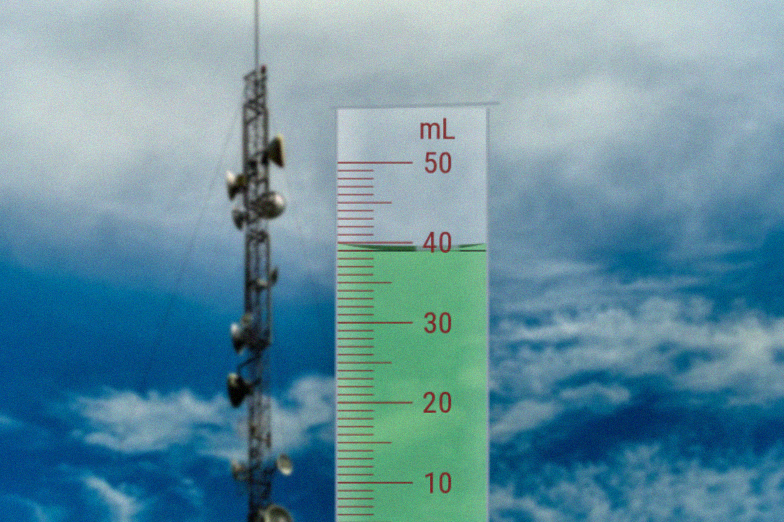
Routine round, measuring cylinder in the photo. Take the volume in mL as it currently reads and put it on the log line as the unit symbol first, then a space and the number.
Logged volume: mL 39
